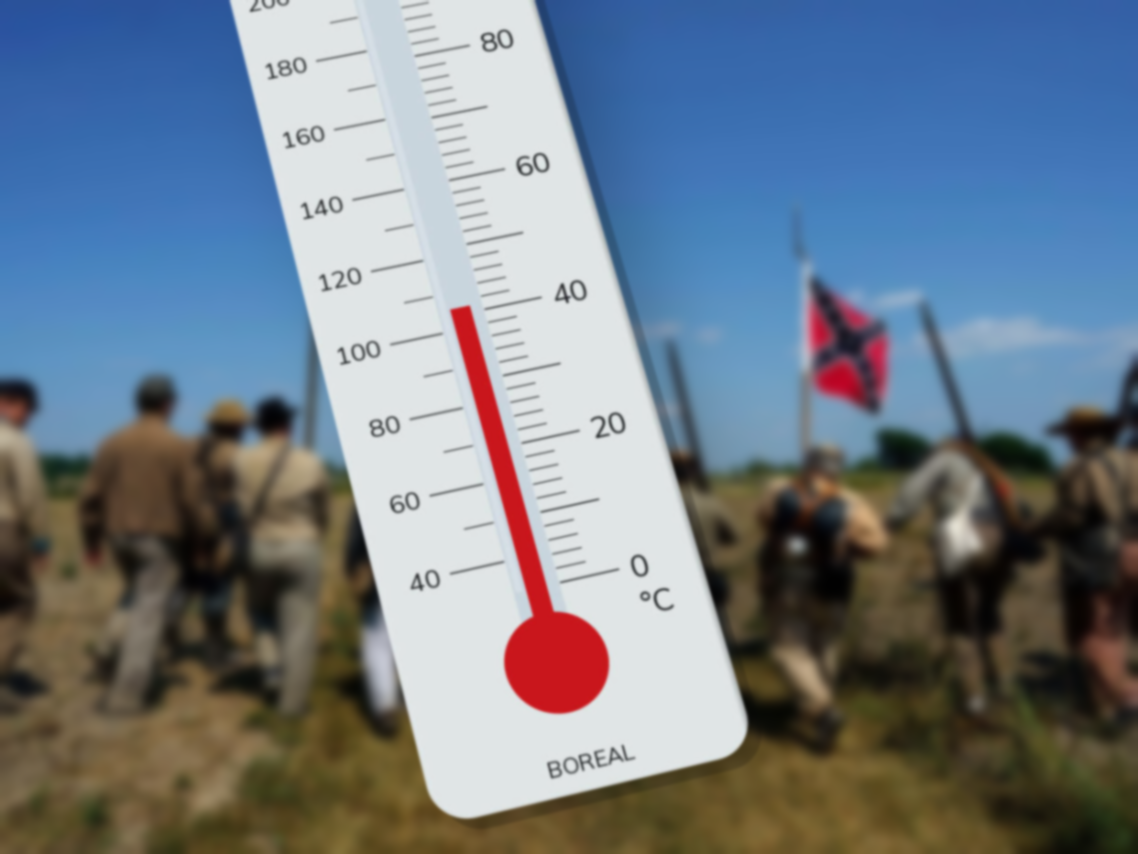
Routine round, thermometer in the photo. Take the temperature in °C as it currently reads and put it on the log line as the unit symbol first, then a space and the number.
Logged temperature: °C 41
